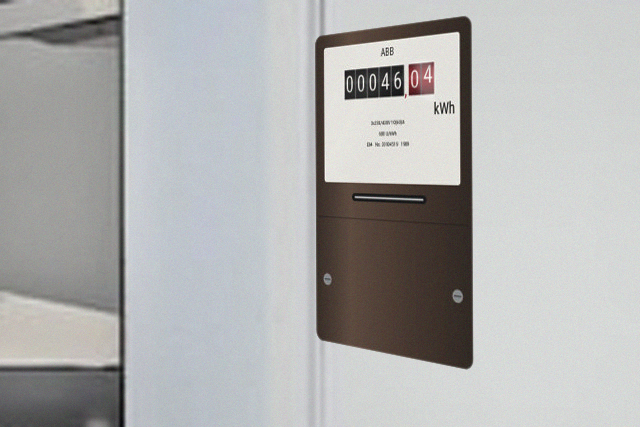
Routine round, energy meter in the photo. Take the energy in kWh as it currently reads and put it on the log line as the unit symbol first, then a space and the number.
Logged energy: kWh 46.04
